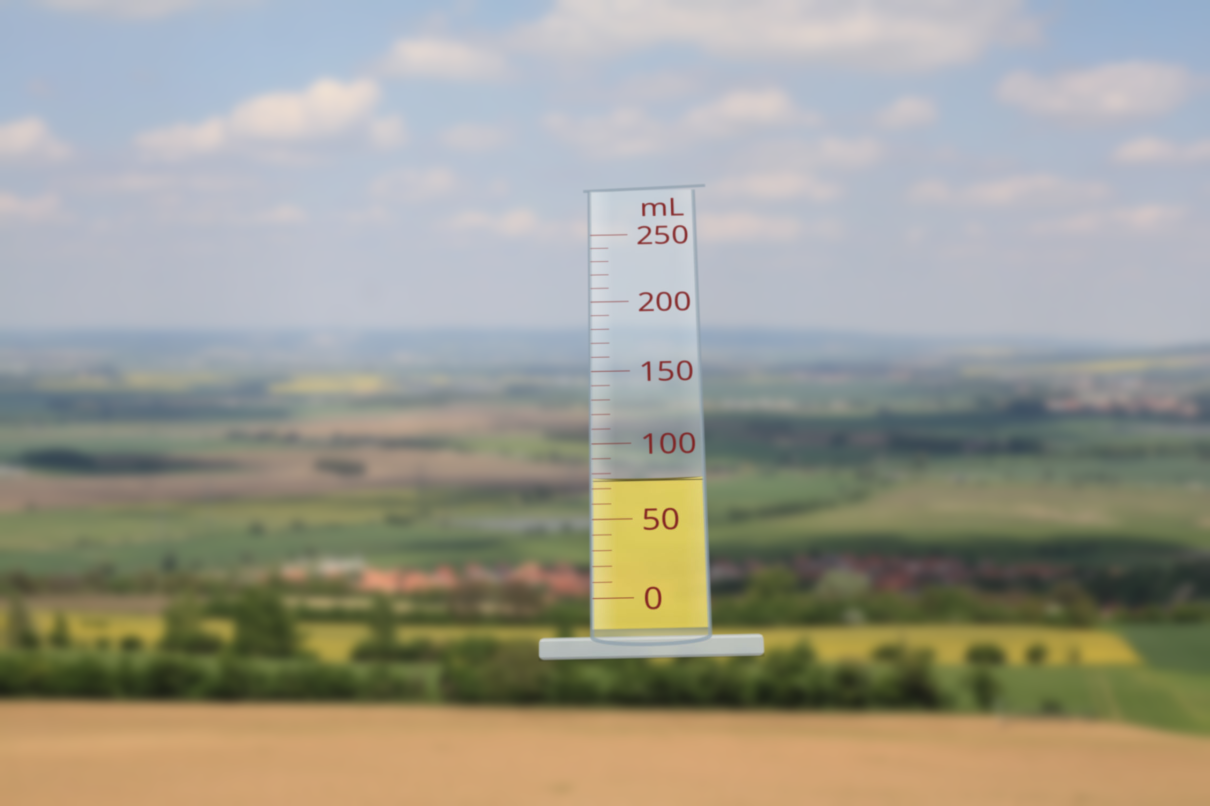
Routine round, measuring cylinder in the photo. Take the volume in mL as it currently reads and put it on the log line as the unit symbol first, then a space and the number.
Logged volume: mL 75
